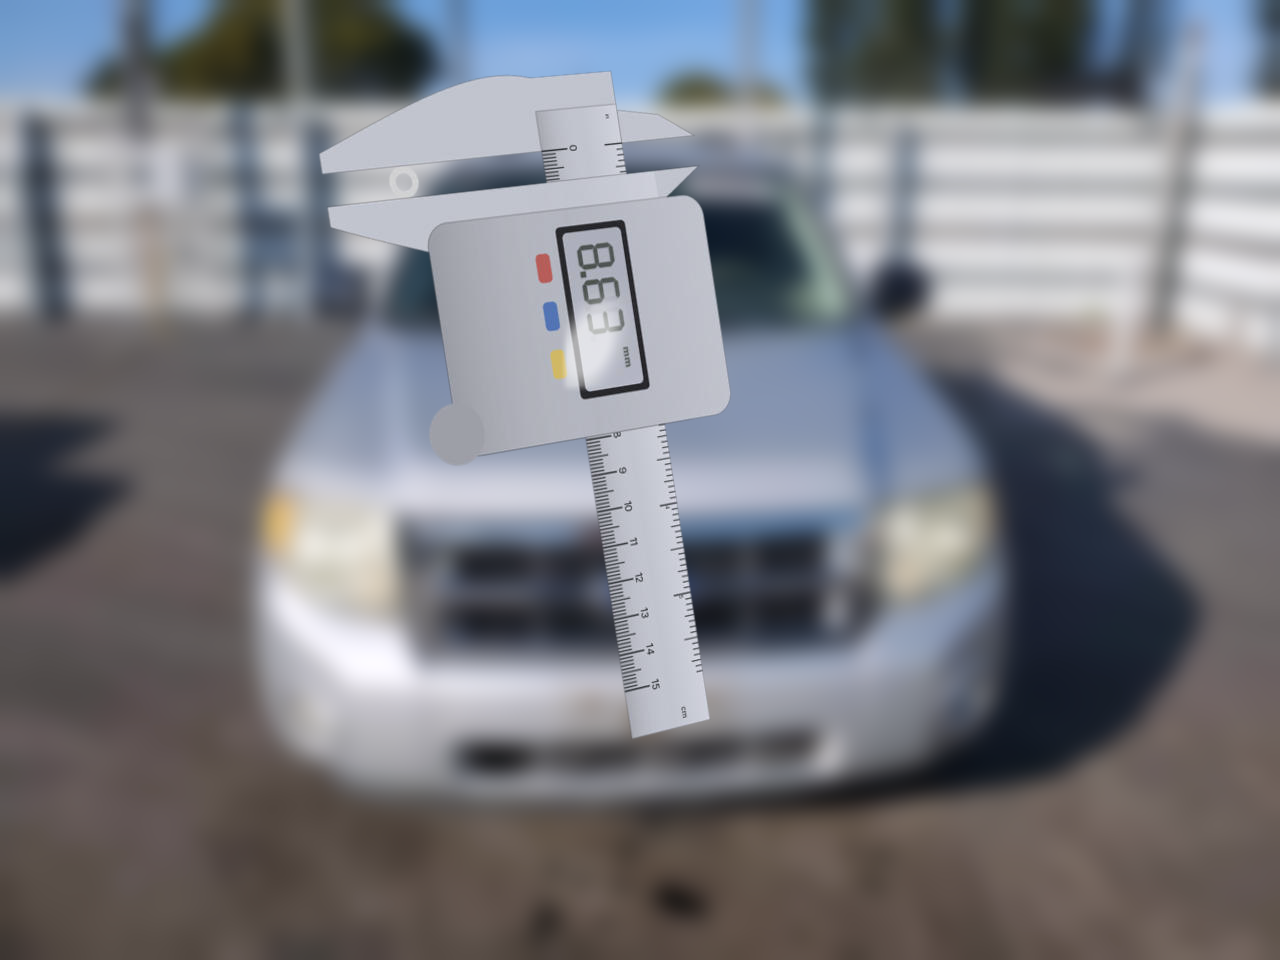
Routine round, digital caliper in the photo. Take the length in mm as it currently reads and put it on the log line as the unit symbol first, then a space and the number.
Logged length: mm 8.63
